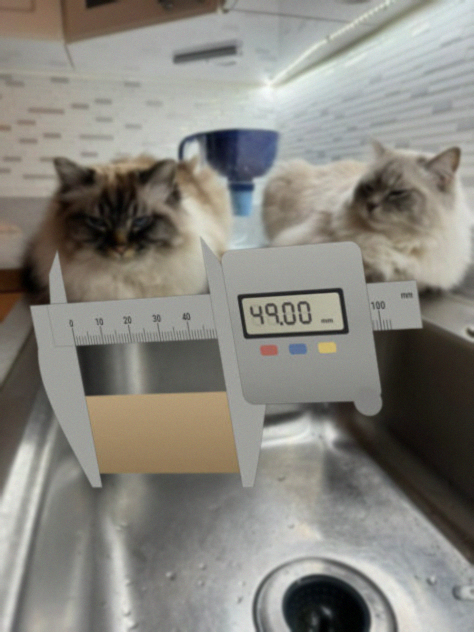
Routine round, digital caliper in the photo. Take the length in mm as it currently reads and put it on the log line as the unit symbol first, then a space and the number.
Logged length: mm 49.00
